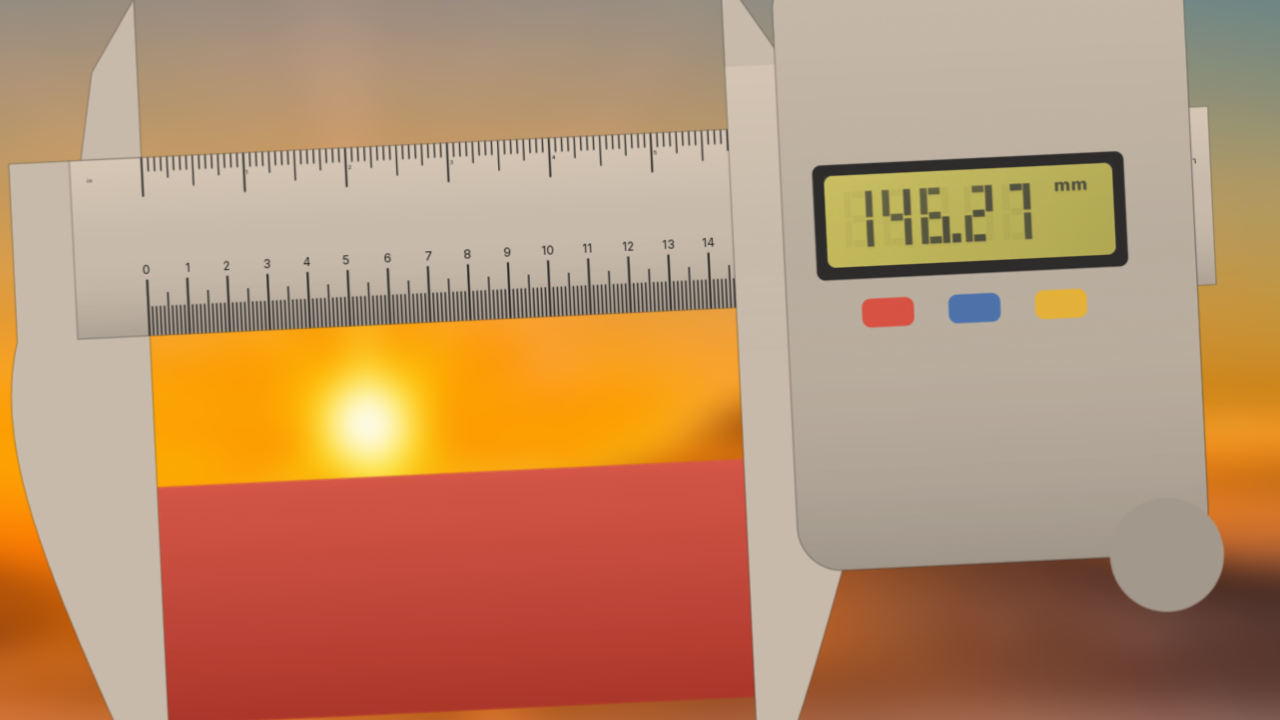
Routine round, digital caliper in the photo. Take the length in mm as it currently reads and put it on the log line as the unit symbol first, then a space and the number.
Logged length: mm 146.27
